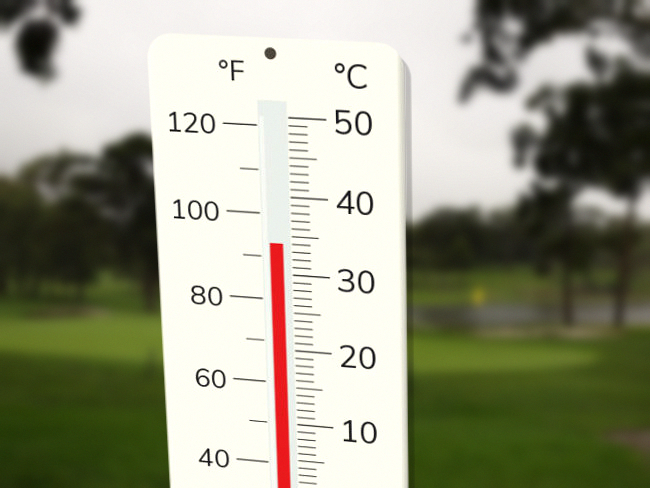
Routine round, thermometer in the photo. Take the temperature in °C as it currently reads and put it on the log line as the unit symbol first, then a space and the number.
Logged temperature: °C 34
